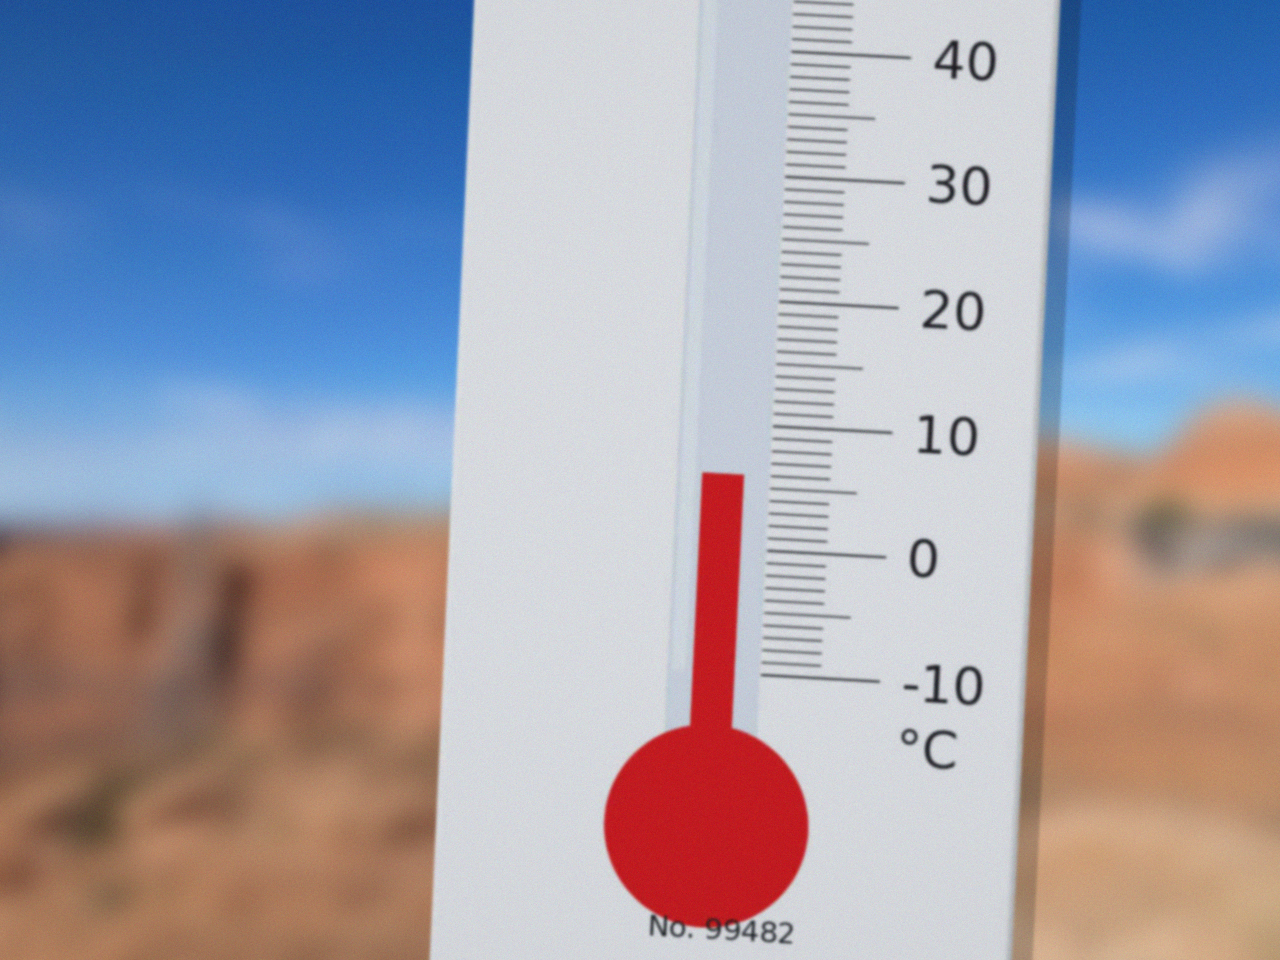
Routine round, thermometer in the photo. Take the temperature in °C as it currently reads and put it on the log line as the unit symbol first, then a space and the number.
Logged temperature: °C 6
